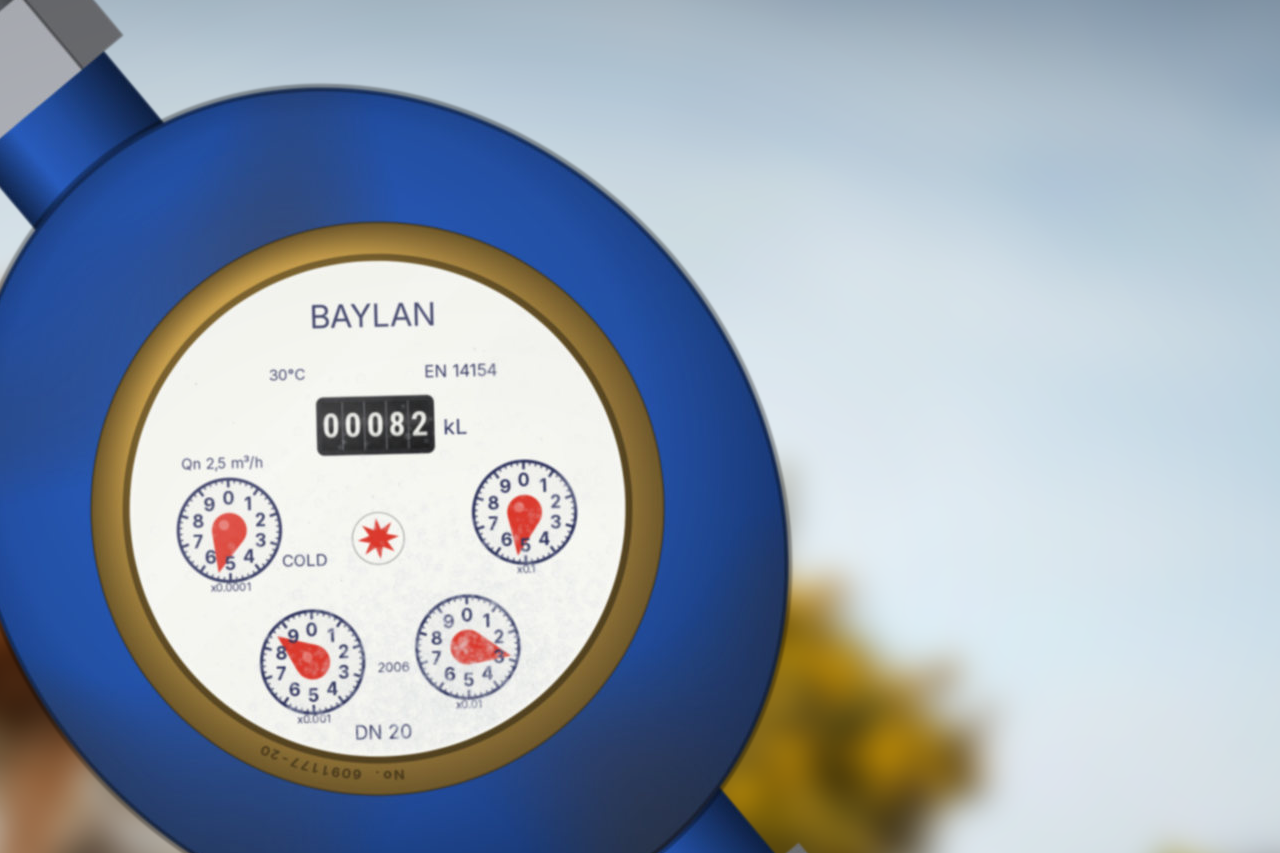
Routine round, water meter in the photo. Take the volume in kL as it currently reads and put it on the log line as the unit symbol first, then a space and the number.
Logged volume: kL 82.5285
